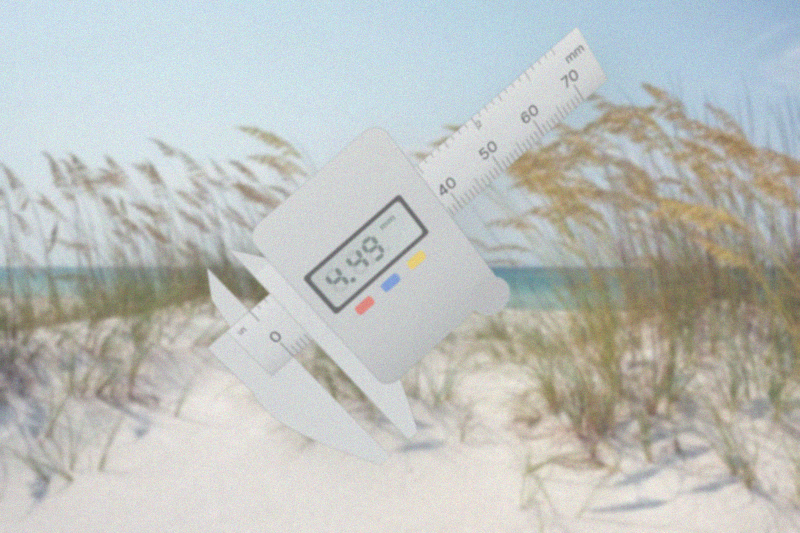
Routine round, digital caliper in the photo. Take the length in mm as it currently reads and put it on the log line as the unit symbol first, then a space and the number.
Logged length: mm 4.49
